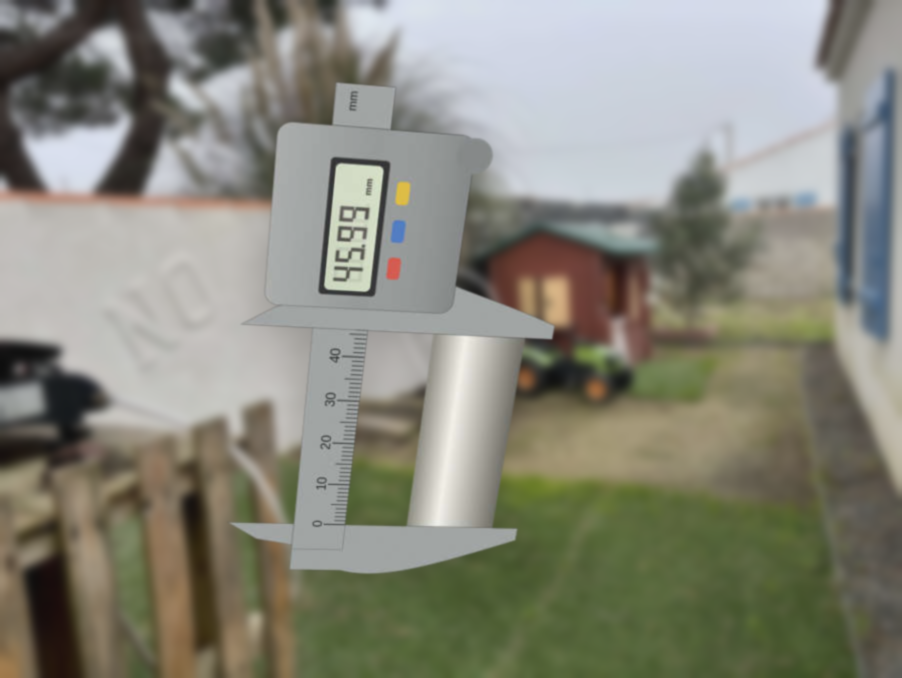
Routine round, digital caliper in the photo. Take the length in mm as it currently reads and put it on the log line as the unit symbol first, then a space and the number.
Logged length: mm 45.99
